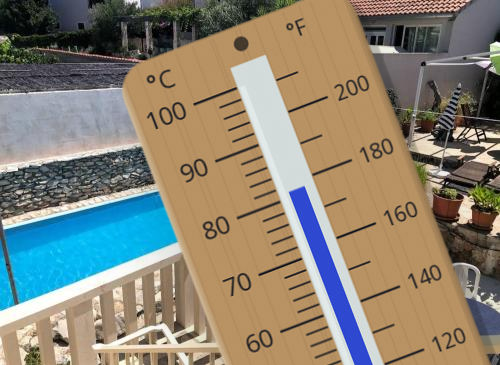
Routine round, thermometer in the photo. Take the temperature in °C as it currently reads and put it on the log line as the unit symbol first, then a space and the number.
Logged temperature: °C 81
